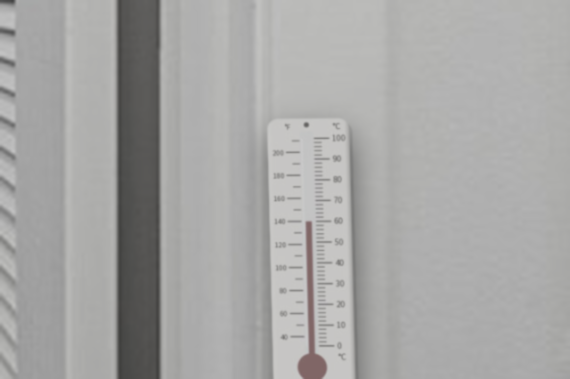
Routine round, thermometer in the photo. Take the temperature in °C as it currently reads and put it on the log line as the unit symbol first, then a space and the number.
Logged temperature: °C 60
